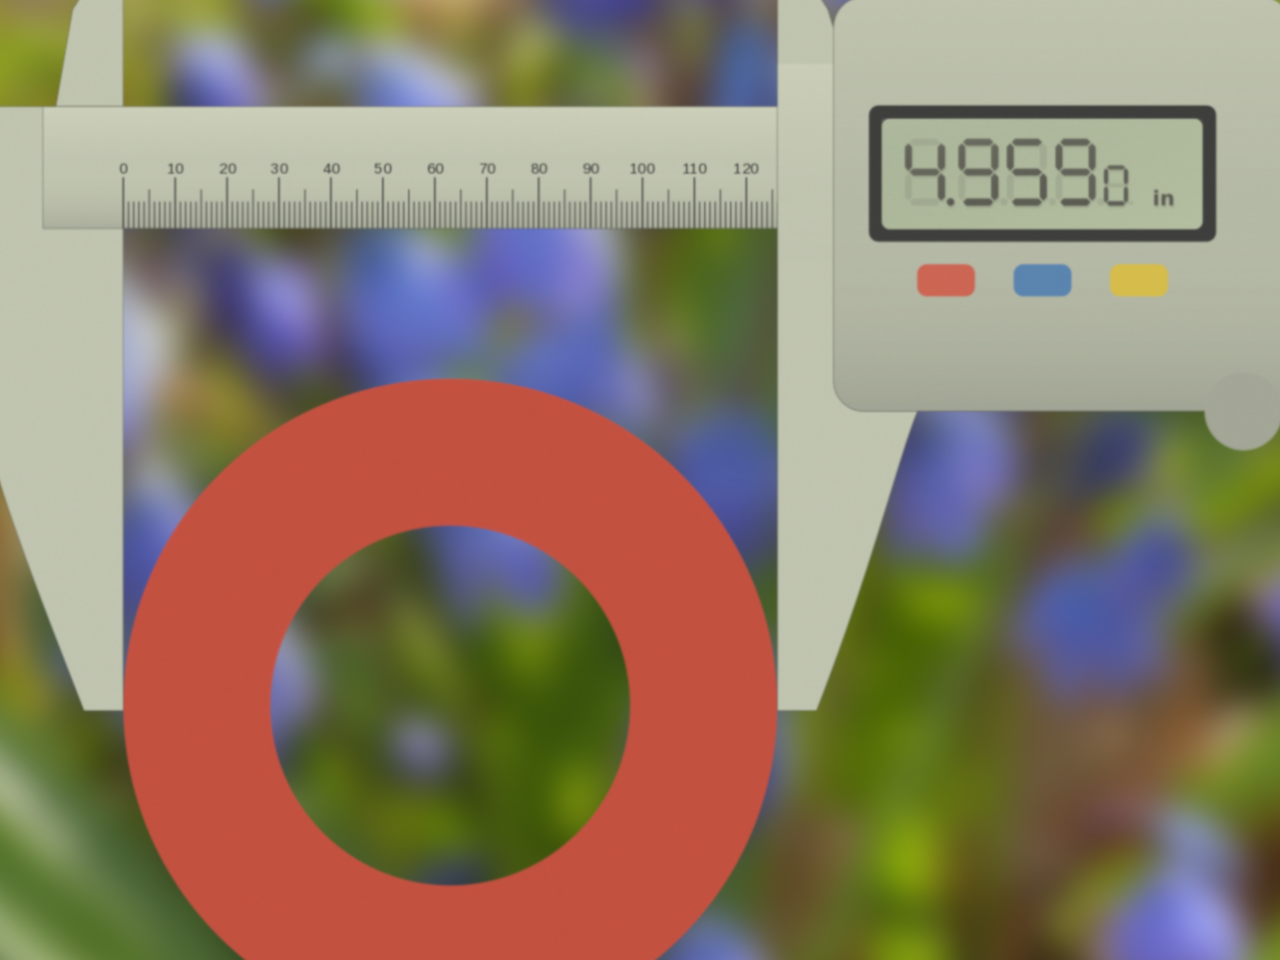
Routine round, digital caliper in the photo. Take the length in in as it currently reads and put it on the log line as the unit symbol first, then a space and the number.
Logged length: in 4.9590
